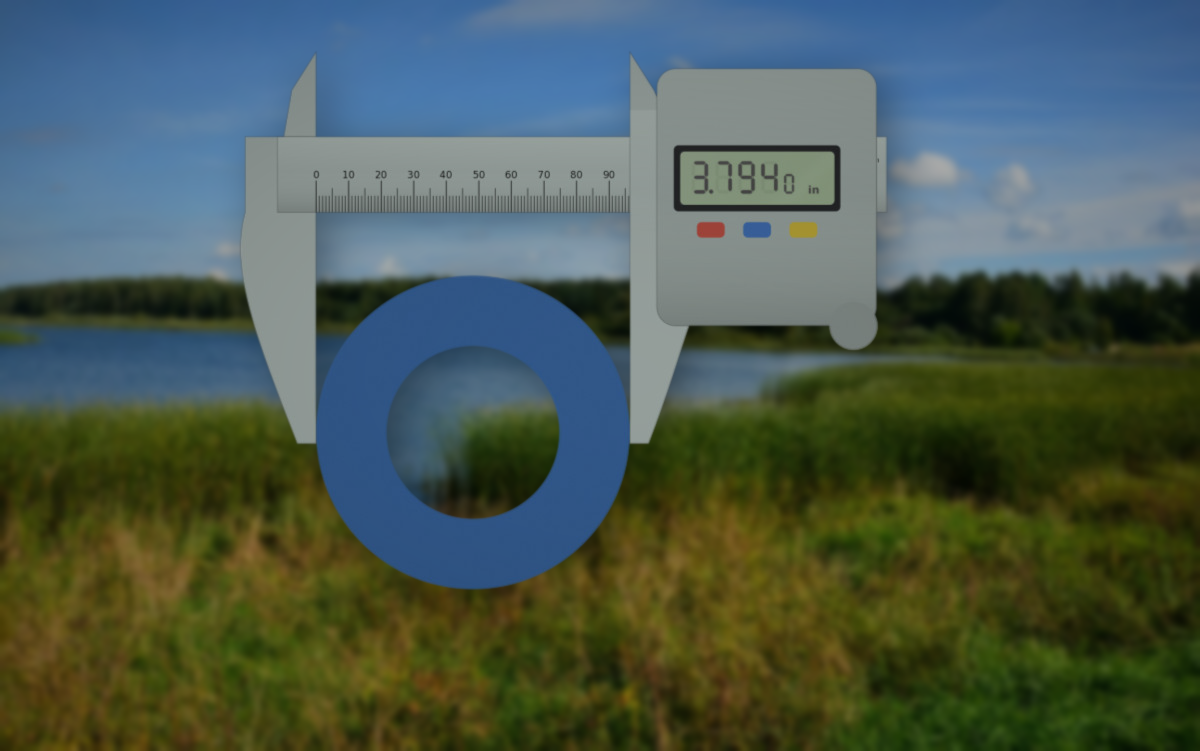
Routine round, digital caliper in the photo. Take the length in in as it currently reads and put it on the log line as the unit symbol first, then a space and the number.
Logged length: in 3.7940
